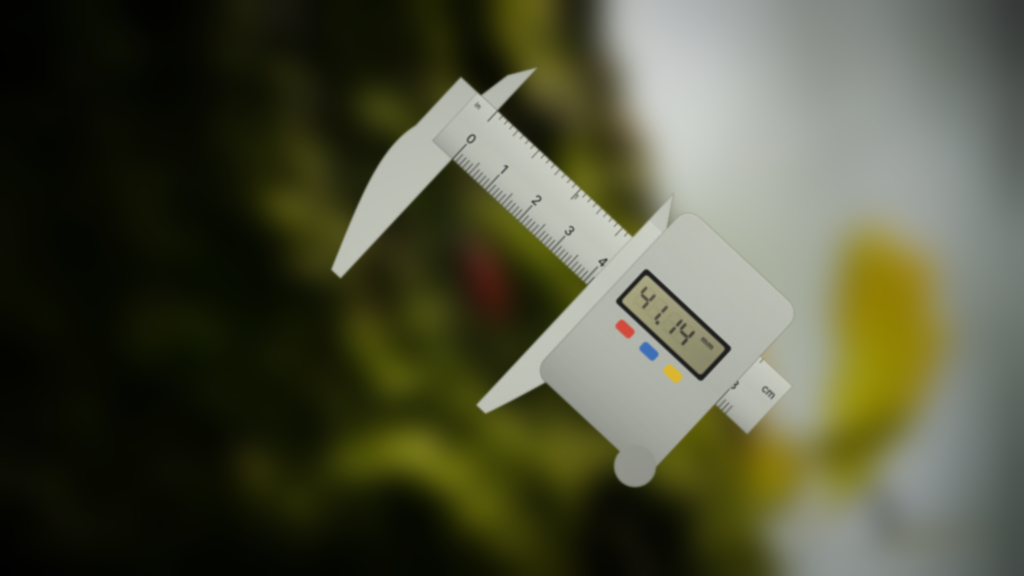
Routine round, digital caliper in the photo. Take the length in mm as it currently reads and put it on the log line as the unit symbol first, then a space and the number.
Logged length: mm 41.14
